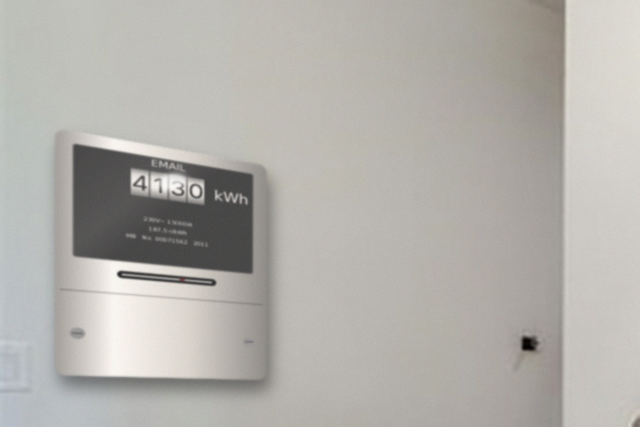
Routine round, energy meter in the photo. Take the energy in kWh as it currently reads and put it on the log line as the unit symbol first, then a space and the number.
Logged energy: kWh 4130
